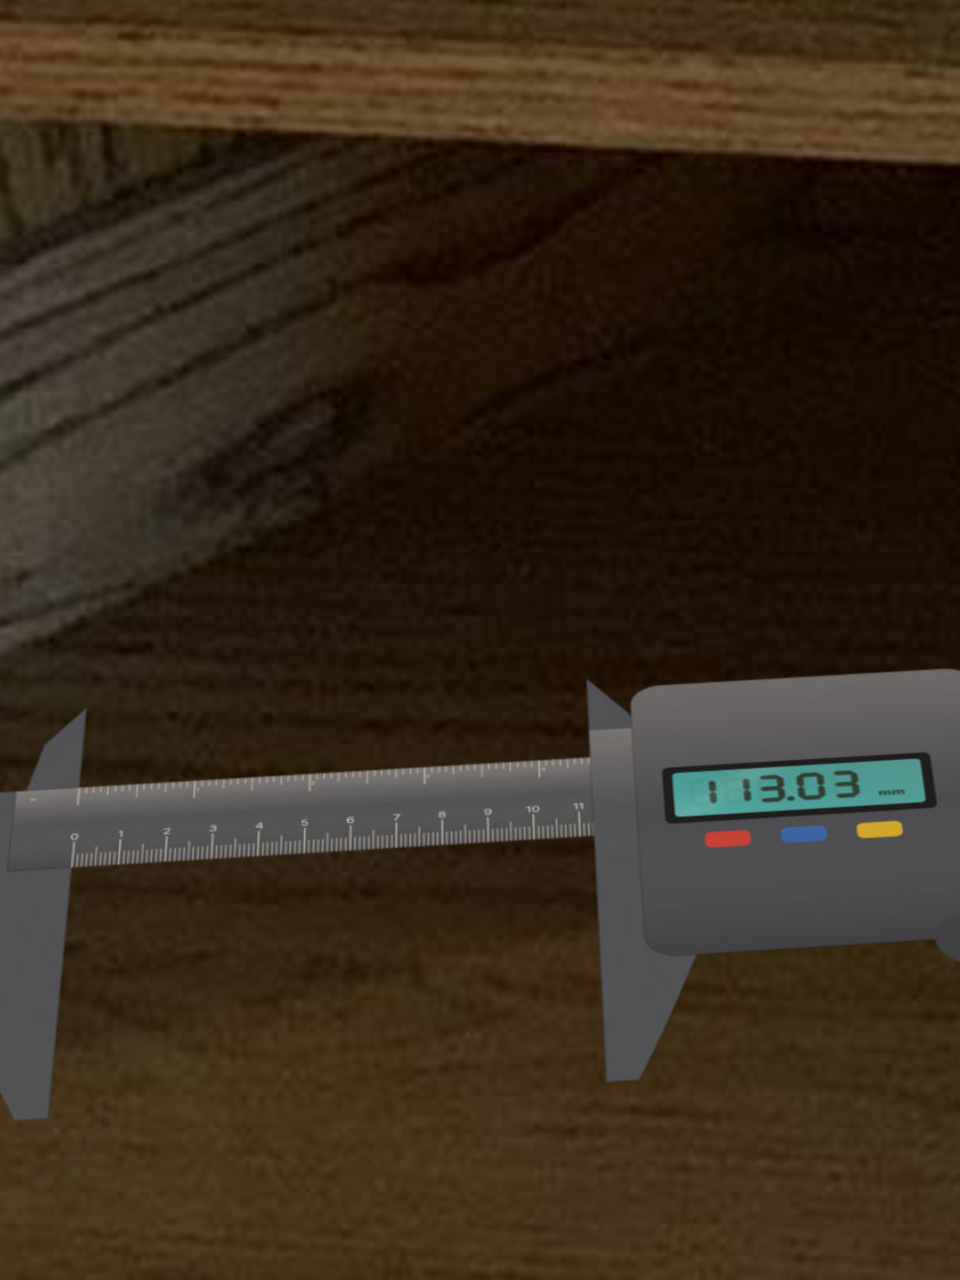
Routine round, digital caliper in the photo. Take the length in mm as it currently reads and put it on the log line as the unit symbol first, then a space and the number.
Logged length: mm 113.03
